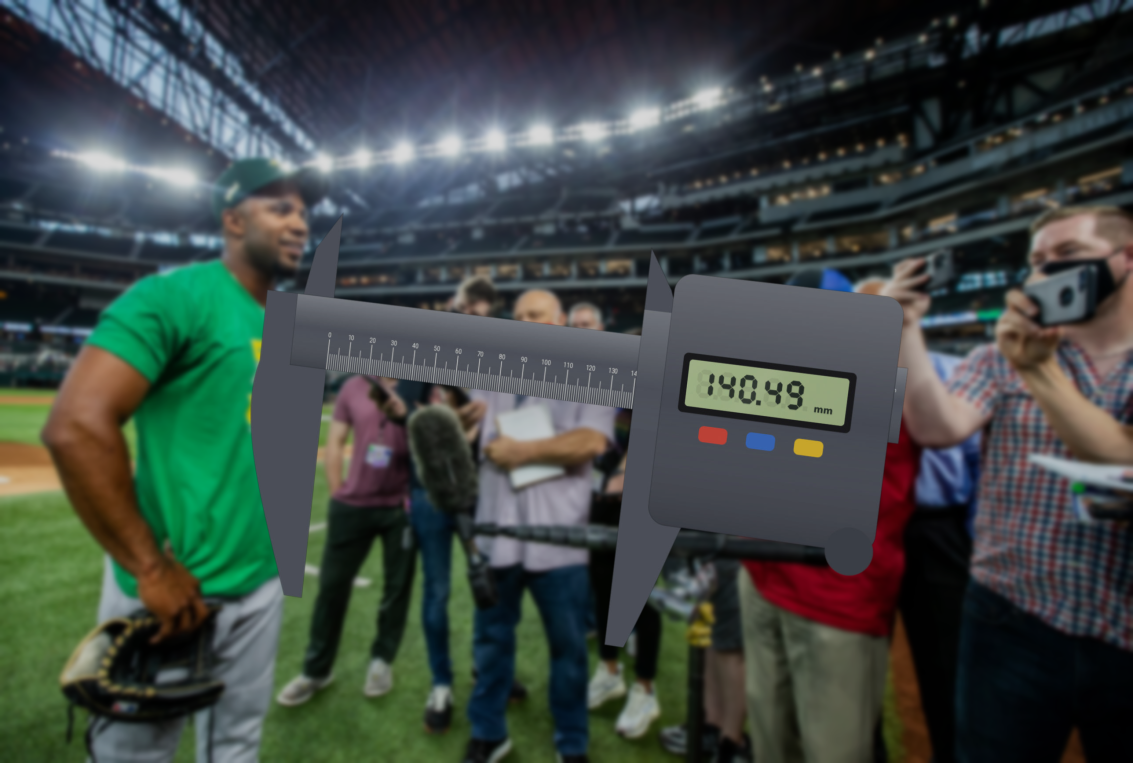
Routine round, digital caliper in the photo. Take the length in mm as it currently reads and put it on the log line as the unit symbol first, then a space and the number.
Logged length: mm 140.49
